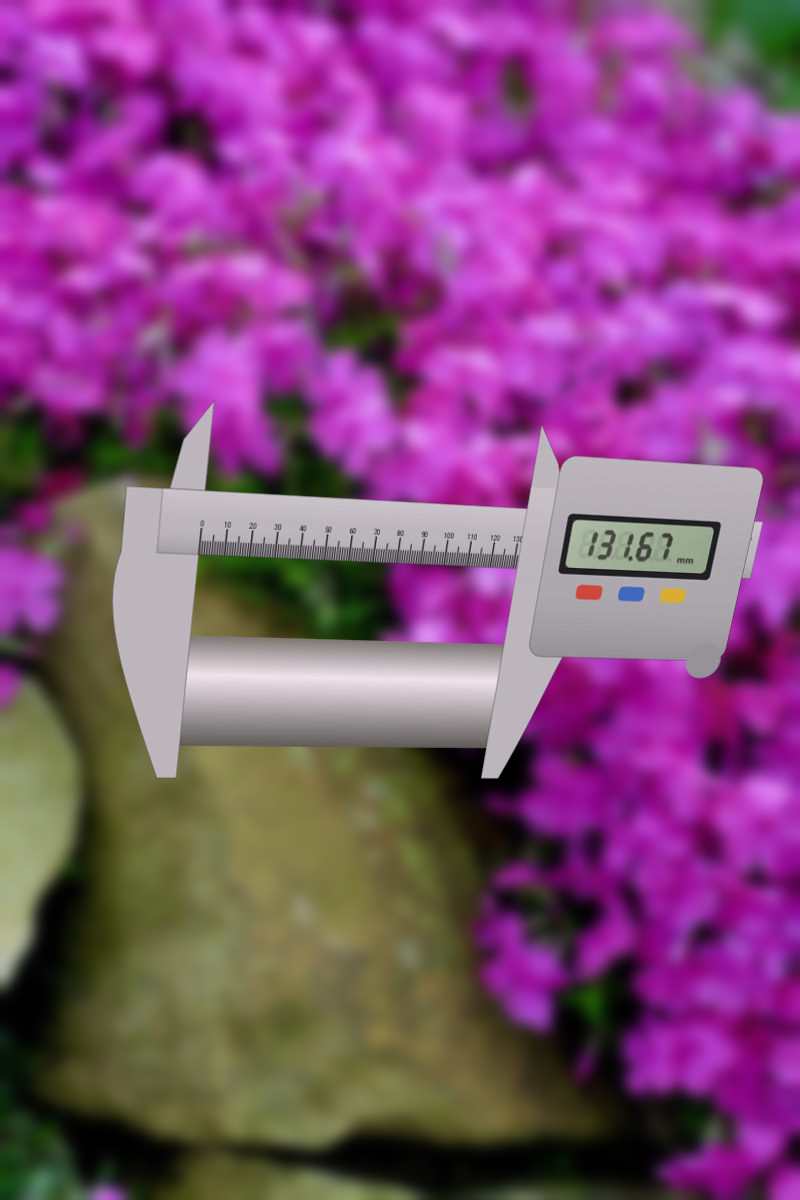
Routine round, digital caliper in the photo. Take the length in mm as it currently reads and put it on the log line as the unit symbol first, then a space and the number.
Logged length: mm 131.67
